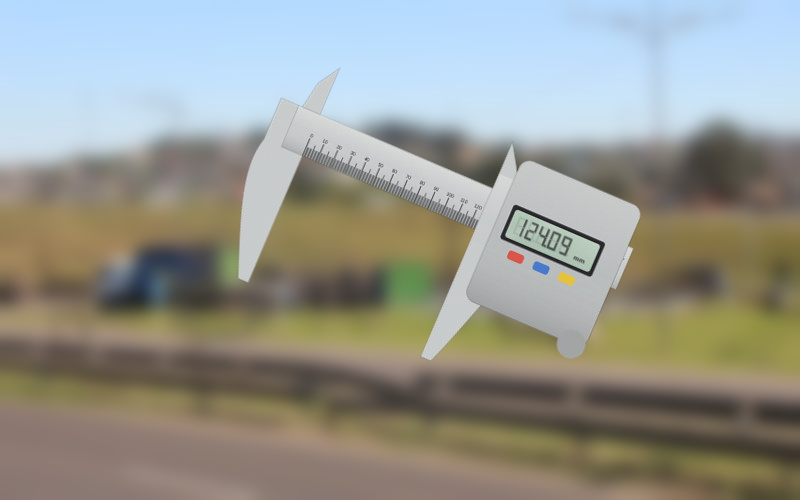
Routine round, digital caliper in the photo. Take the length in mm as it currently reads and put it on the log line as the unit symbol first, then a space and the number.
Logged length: mm 124.09
